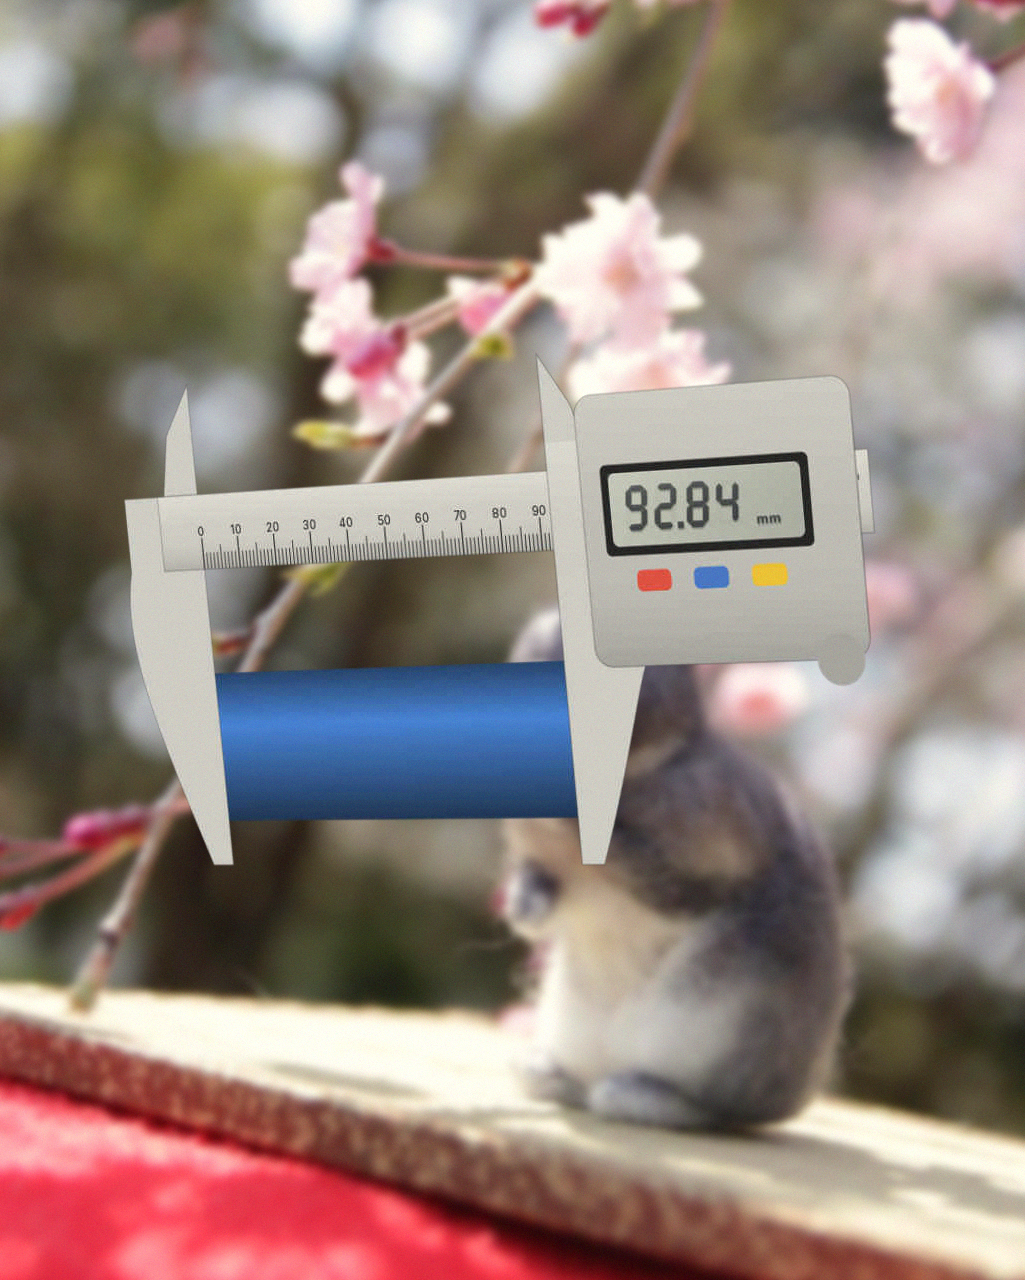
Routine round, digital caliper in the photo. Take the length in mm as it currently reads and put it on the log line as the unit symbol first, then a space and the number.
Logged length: mm 92.84
